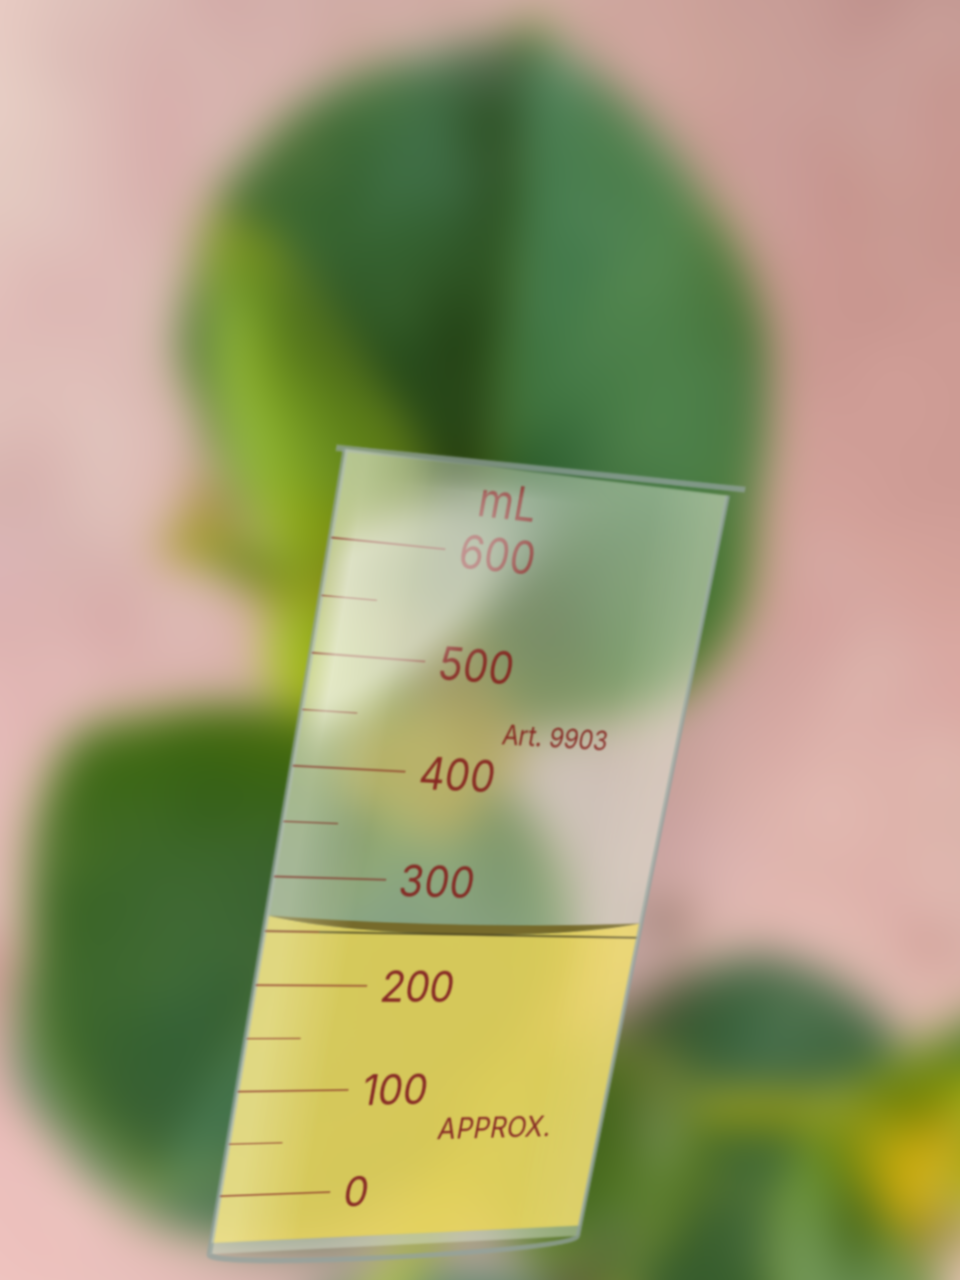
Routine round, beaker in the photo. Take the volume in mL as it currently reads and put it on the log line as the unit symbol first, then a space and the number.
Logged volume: mL 250
